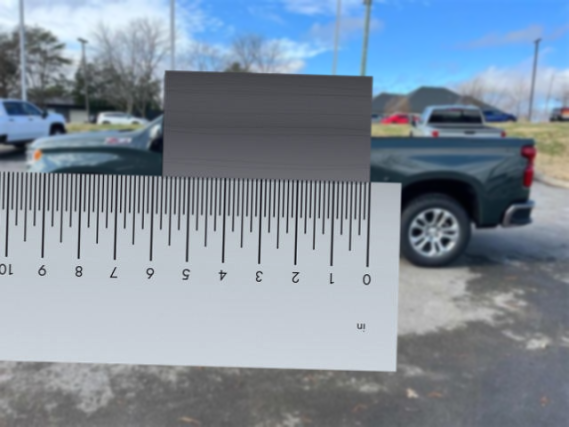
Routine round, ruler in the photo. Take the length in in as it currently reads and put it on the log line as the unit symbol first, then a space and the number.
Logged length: in 5.75
